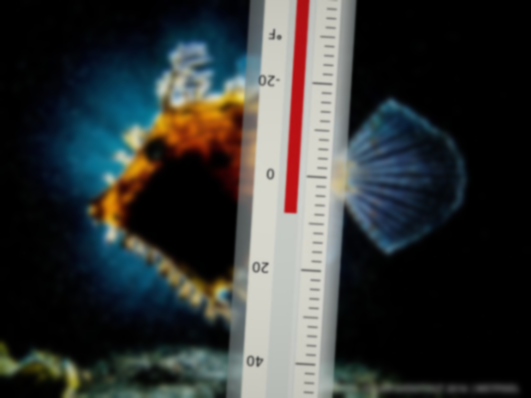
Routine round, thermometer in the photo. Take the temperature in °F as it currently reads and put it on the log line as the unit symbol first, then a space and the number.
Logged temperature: °F 8
